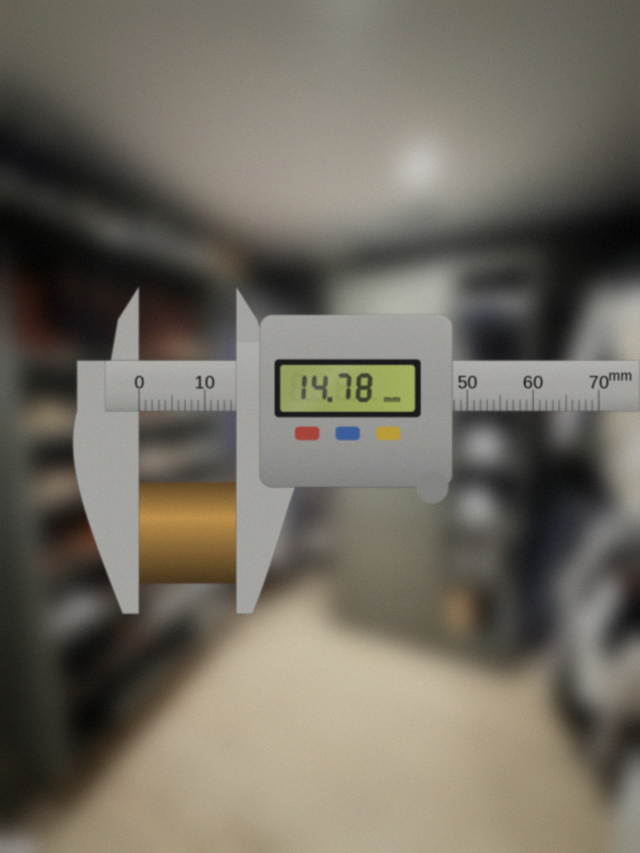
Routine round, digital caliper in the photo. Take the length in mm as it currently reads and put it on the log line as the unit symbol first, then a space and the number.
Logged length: mm 14.78
